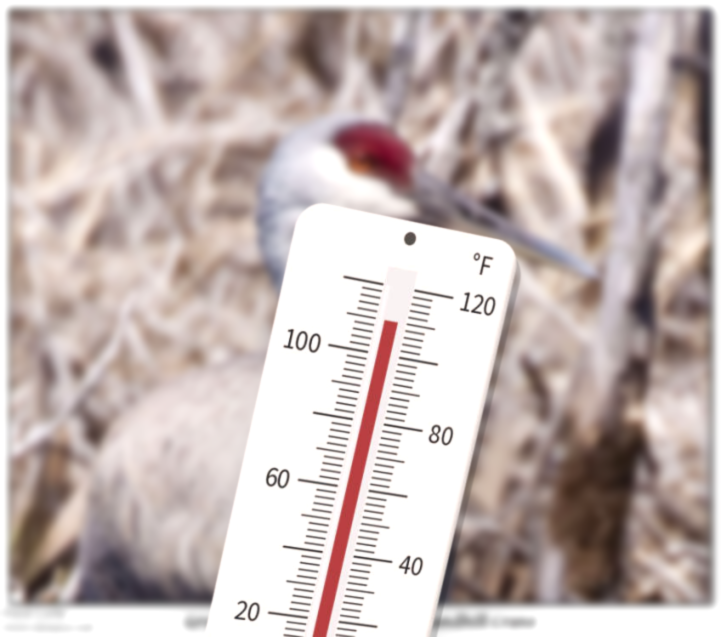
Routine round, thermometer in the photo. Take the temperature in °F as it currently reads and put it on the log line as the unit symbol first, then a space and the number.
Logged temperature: °F 110
